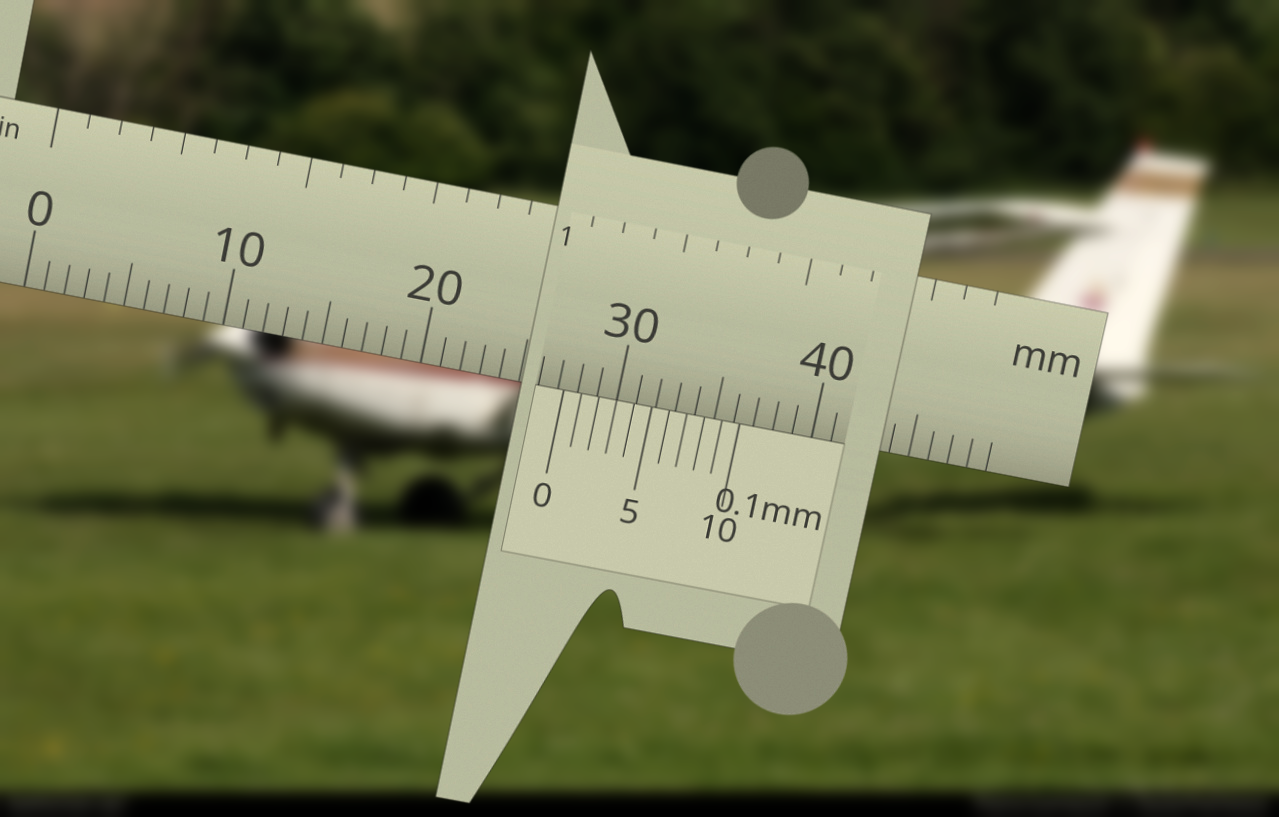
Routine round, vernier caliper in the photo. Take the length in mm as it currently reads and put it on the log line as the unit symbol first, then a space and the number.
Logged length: mm 27.3
